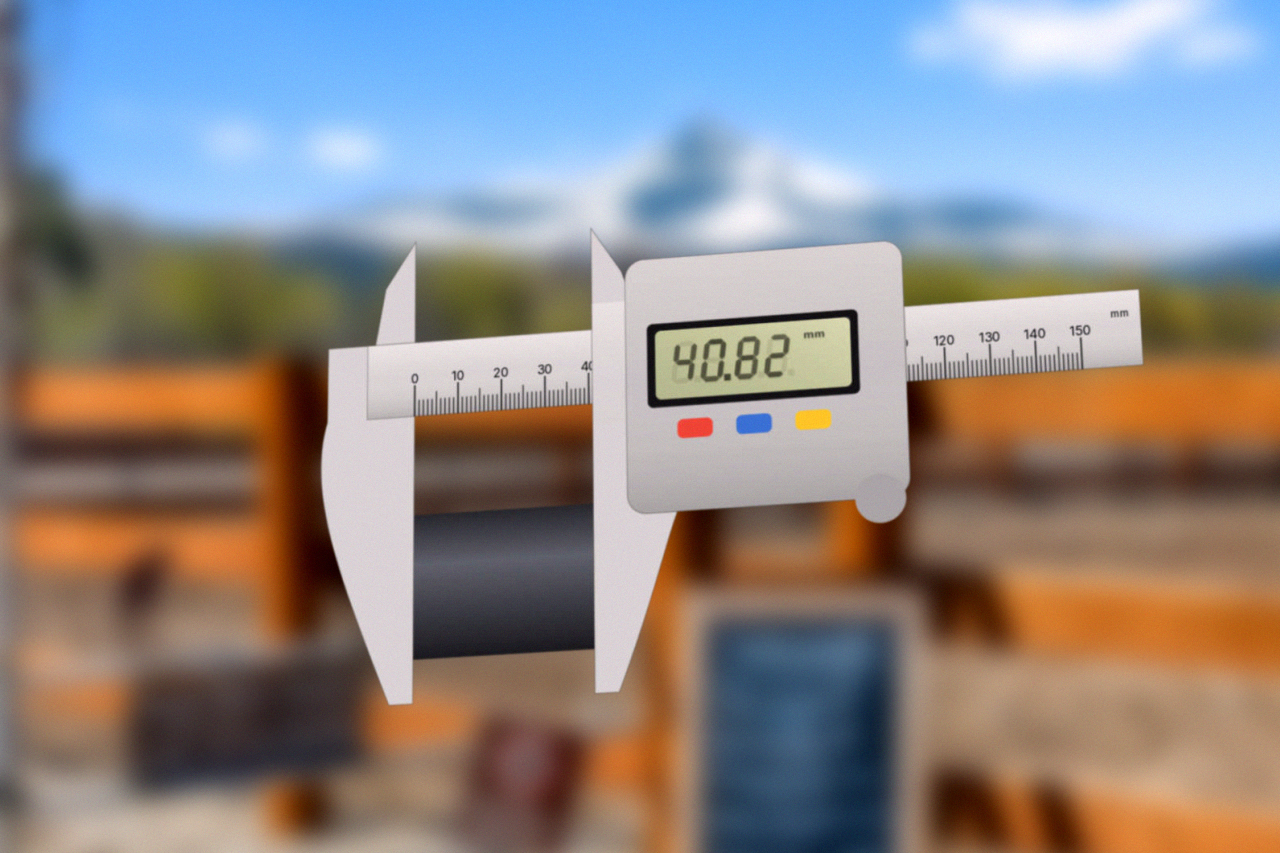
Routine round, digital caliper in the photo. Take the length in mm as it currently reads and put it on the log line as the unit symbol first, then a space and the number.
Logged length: mm 40.82
